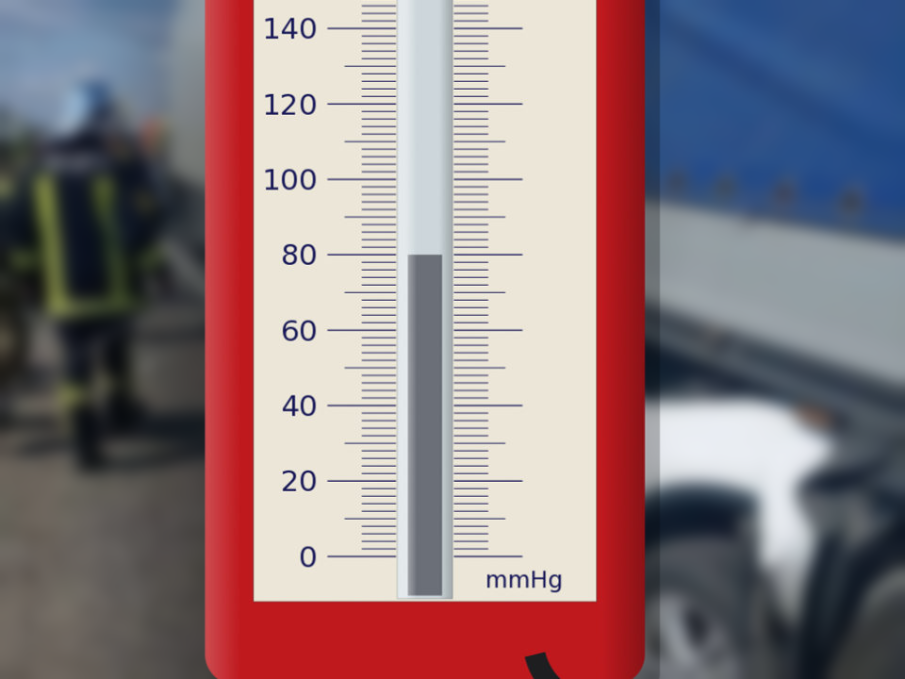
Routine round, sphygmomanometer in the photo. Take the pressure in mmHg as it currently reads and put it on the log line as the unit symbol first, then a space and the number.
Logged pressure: mmHg 80
